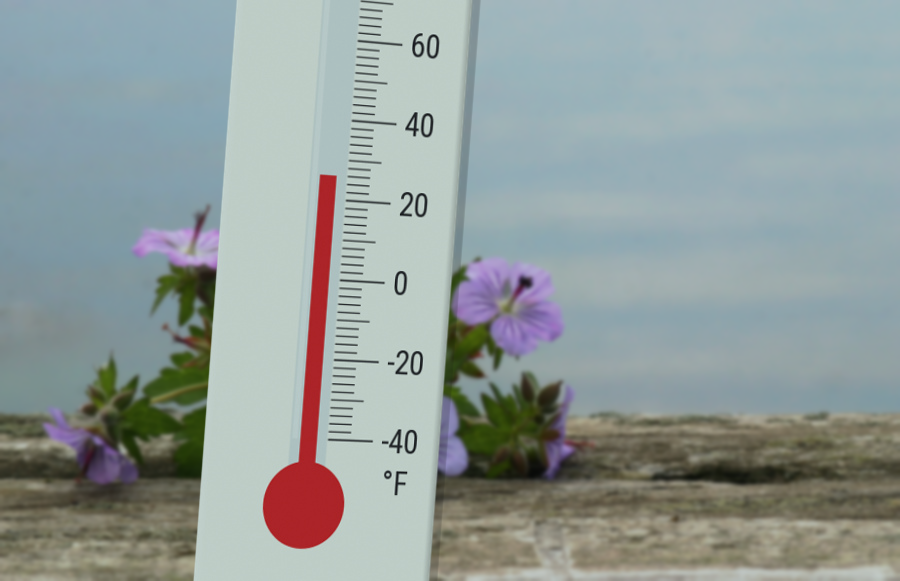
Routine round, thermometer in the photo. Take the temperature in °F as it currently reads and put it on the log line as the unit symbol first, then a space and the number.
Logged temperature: °F 26
